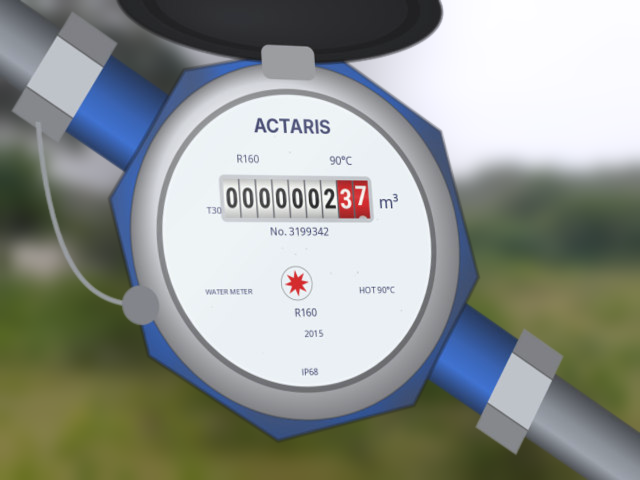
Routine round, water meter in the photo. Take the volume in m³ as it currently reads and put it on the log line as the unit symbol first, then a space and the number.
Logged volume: m³ 2.37
